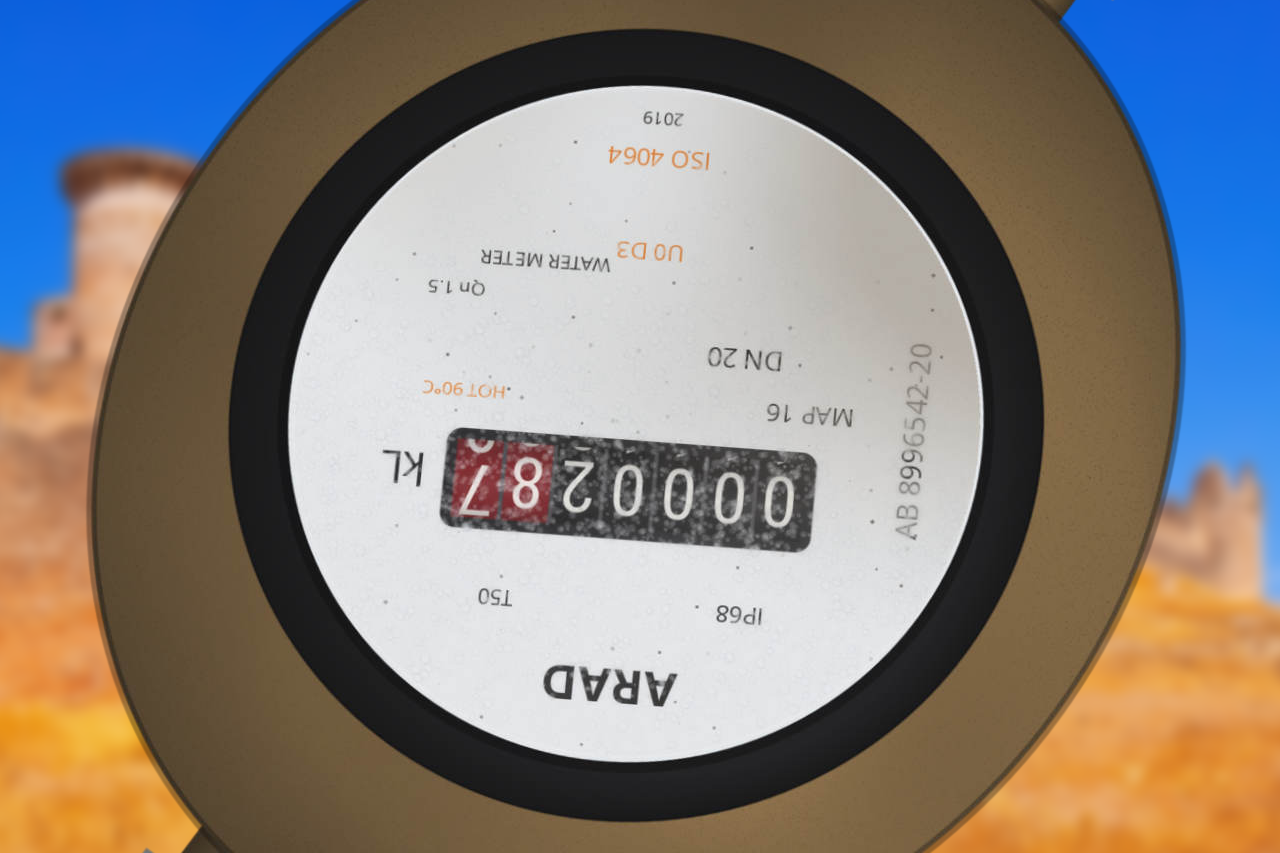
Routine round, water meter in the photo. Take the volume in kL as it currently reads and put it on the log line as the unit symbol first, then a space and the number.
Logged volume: kL 2.87
